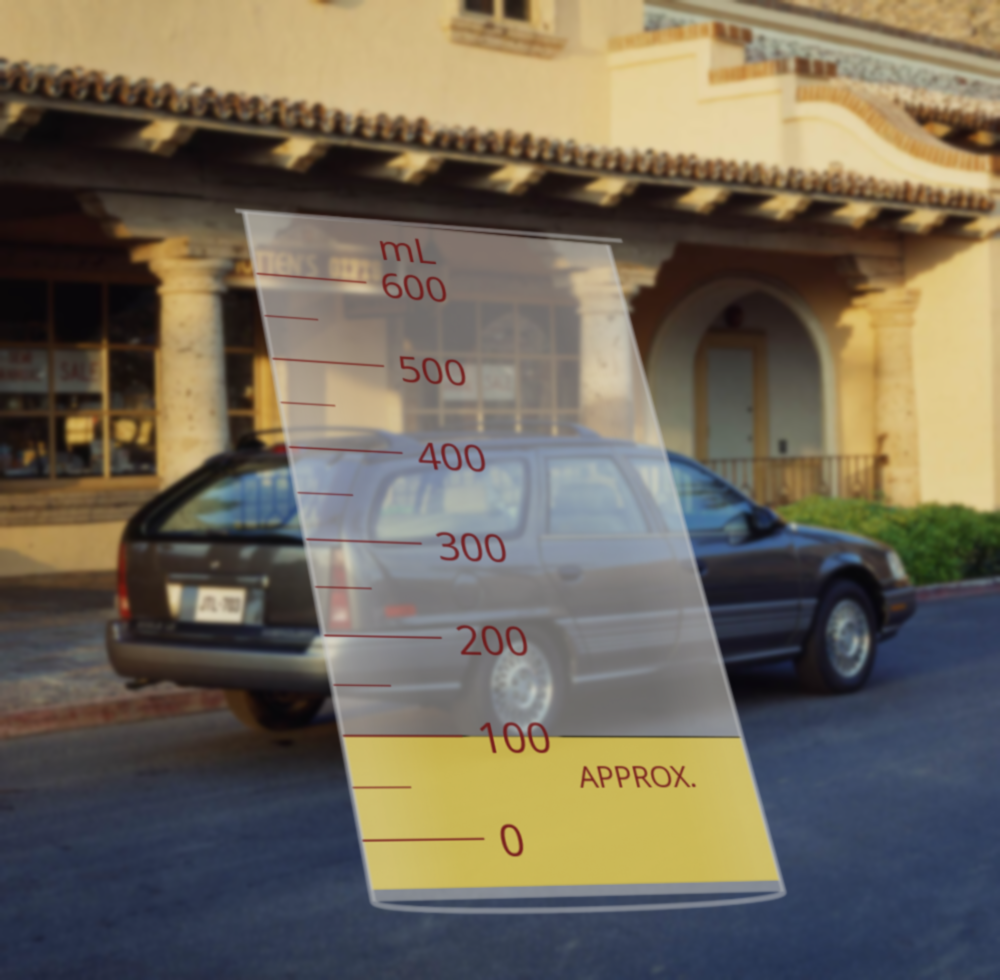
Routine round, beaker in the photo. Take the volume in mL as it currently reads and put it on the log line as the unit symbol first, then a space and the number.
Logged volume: mL 100
